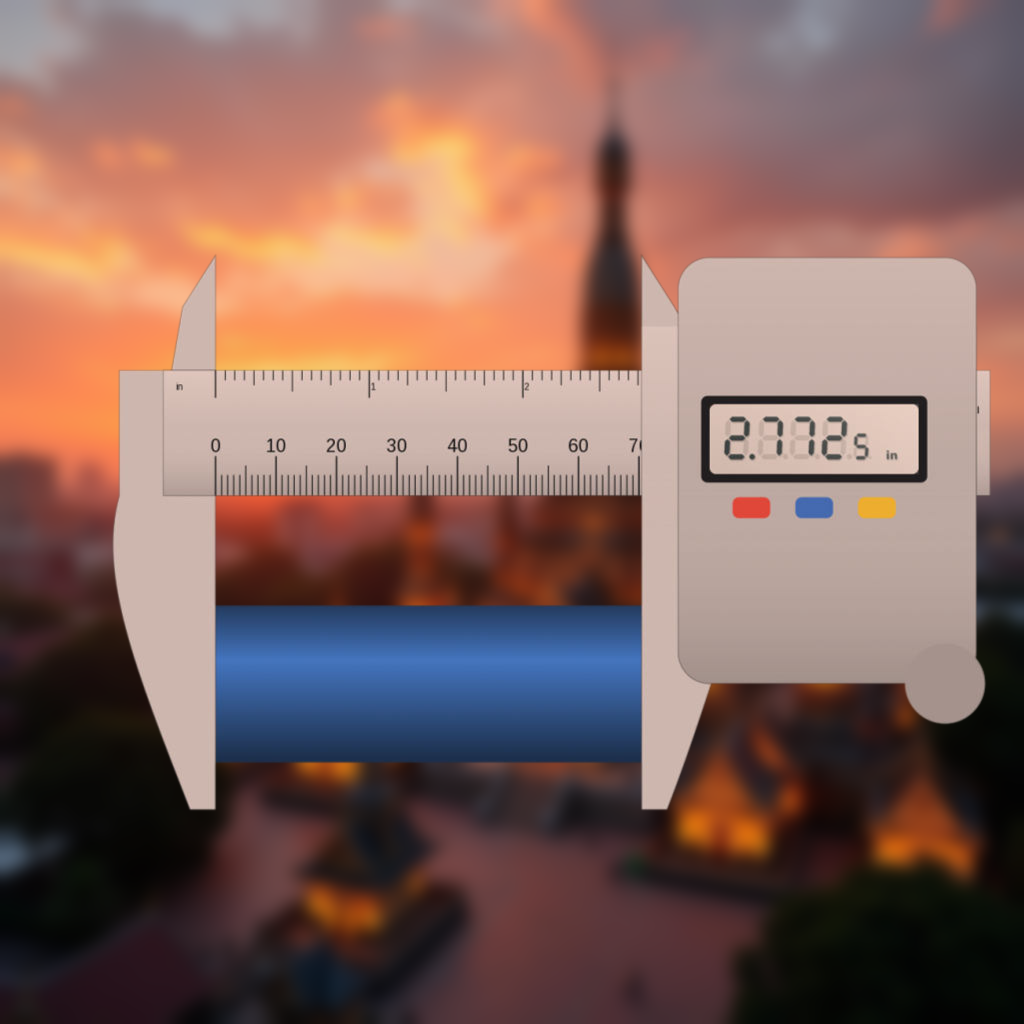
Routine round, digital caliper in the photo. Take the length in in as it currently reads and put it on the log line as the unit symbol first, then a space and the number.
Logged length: in 2.7725
